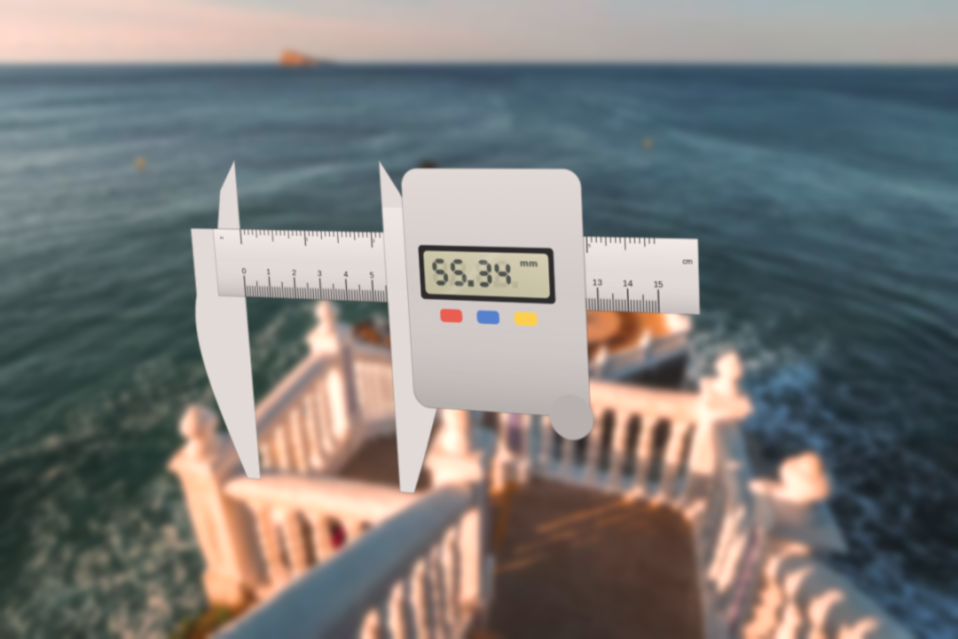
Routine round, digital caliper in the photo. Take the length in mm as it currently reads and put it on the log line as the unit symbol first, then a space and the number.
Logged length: mm 55.34
